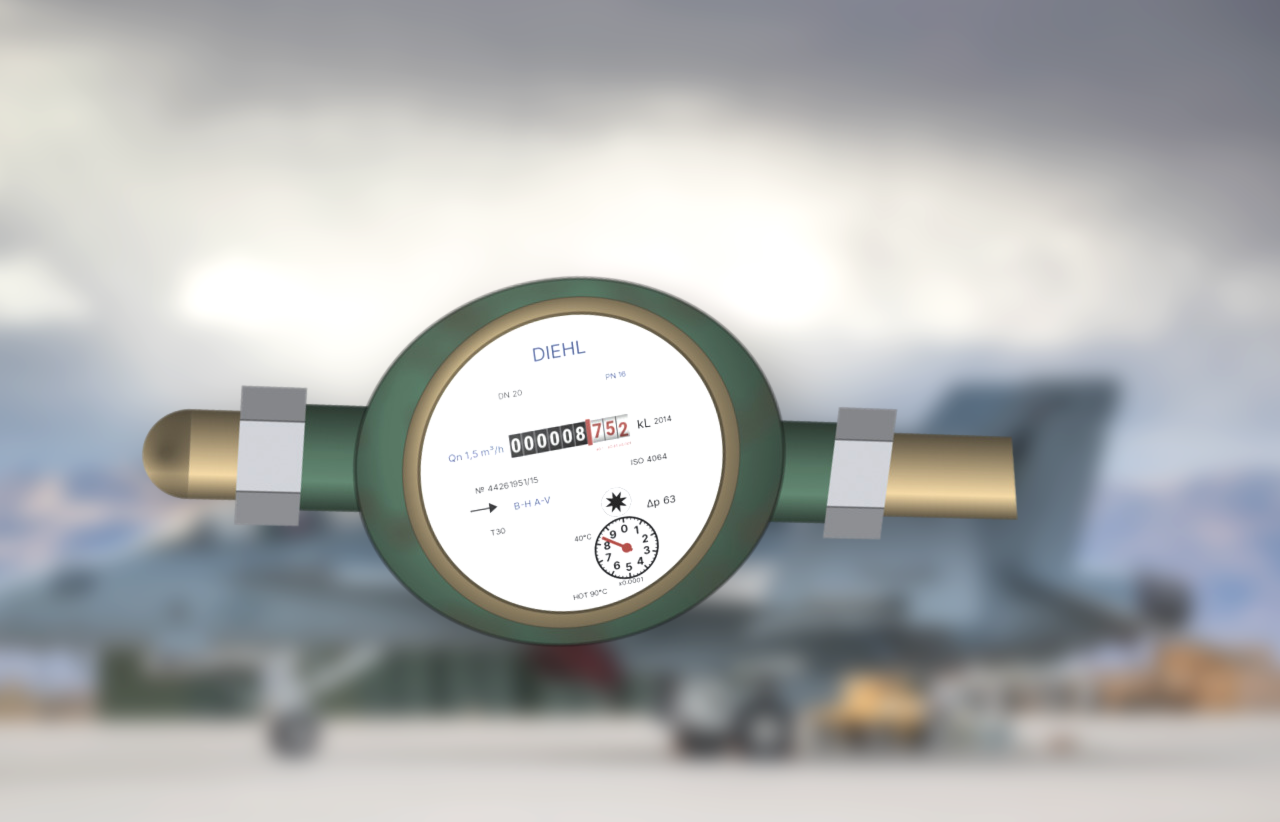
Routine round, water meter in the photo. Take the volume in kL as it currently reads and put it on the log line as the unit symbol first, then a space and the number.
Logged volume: kL 8.7518
